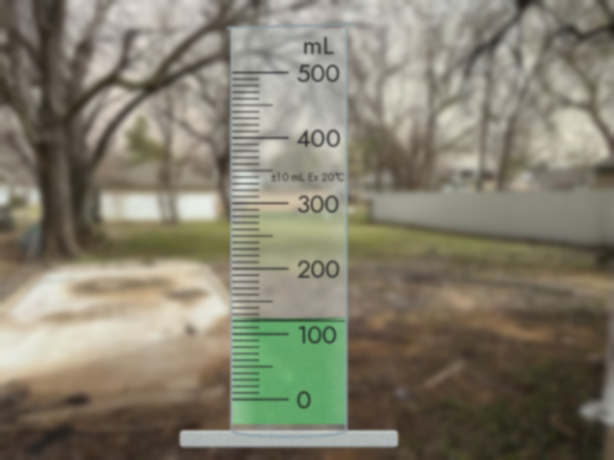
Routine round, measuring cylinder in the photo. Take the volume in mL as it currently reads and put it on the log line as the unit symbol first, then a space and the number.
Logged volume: mL 120
